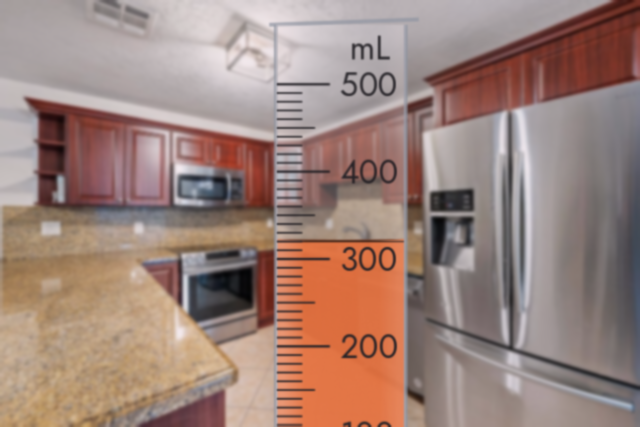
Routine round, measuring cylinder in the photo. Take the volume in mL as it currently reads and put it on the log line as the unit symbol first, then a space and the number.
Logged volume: mL 320
